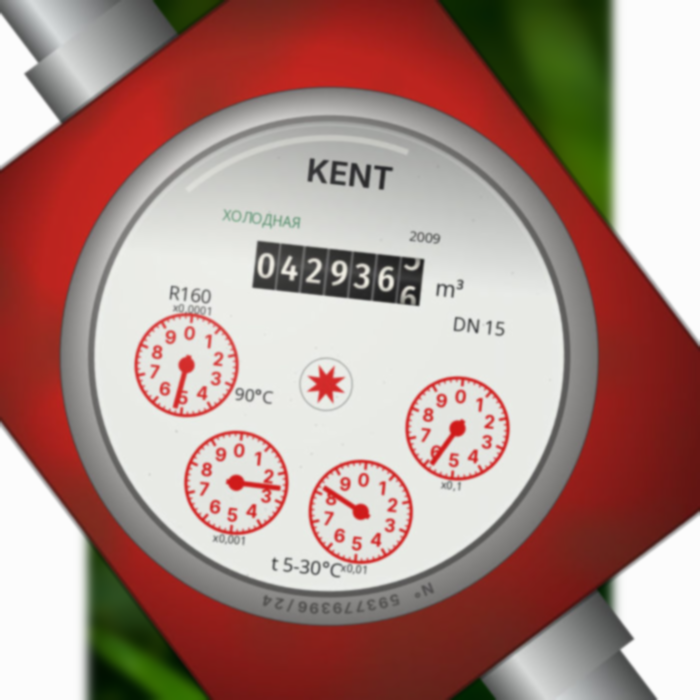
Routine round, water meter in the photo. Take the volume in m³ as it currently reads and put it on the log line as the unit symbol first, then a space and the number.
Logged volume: m³ 429365.5825
